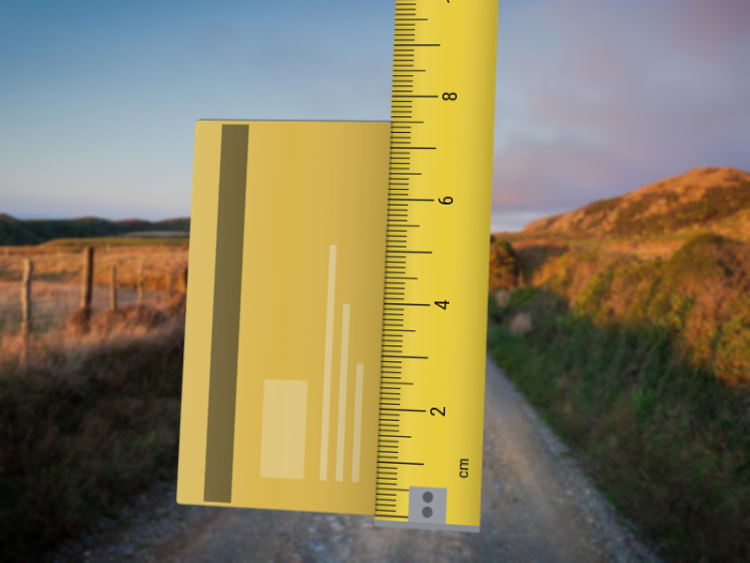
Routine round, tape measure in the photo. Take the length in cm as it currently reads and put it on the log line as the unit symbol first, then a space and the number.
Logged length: cm 7.5
